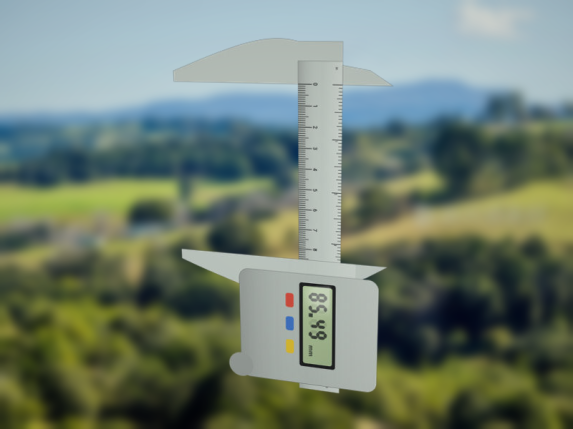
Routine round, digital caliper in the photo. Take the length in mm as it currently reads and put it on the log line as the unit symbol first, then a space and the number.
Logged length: mm 85.49
